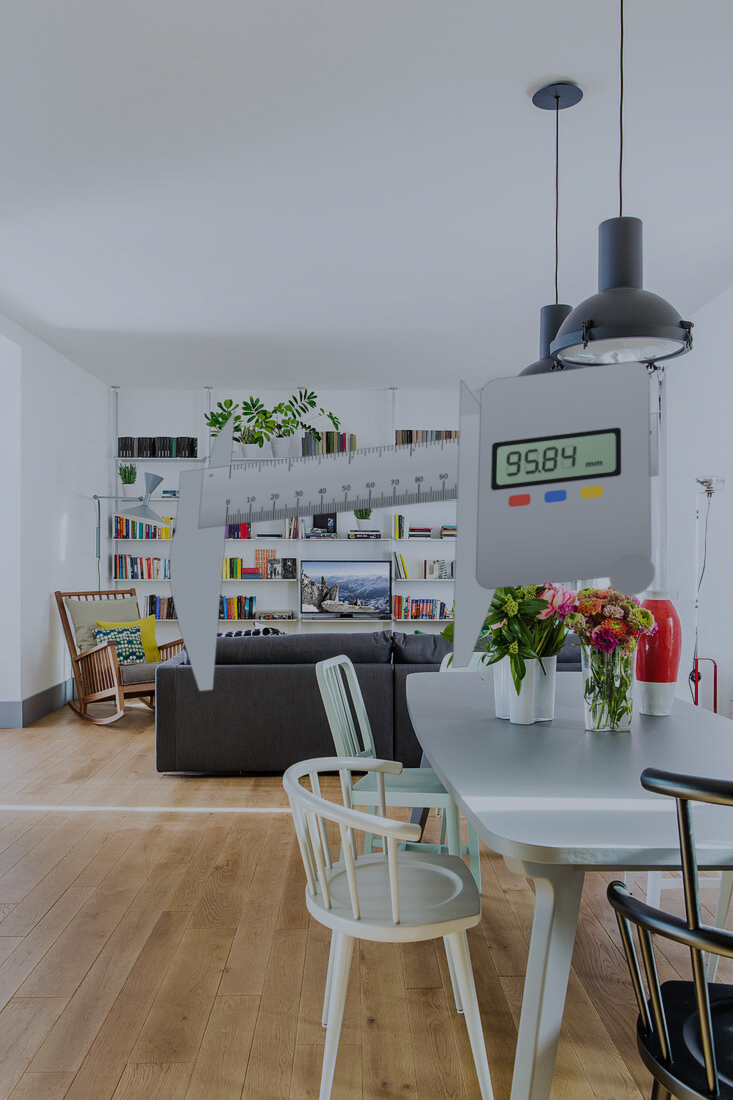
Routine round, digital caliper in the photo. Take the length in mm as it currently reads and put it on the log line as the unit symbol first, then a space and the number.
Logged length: mm 95.84
